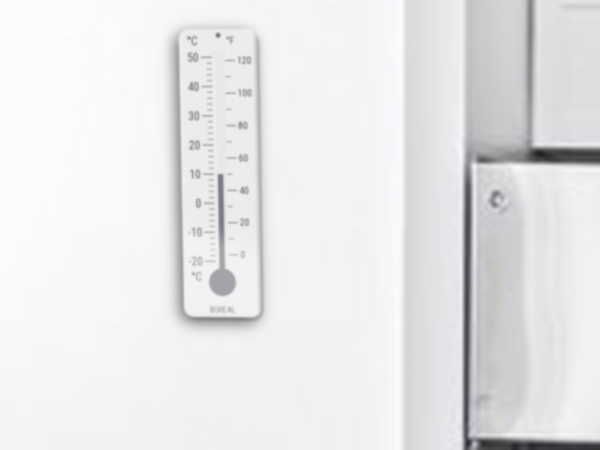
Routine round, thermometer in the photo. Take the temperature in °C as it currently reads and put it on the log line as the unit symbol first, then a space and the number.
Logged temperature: °C 10
